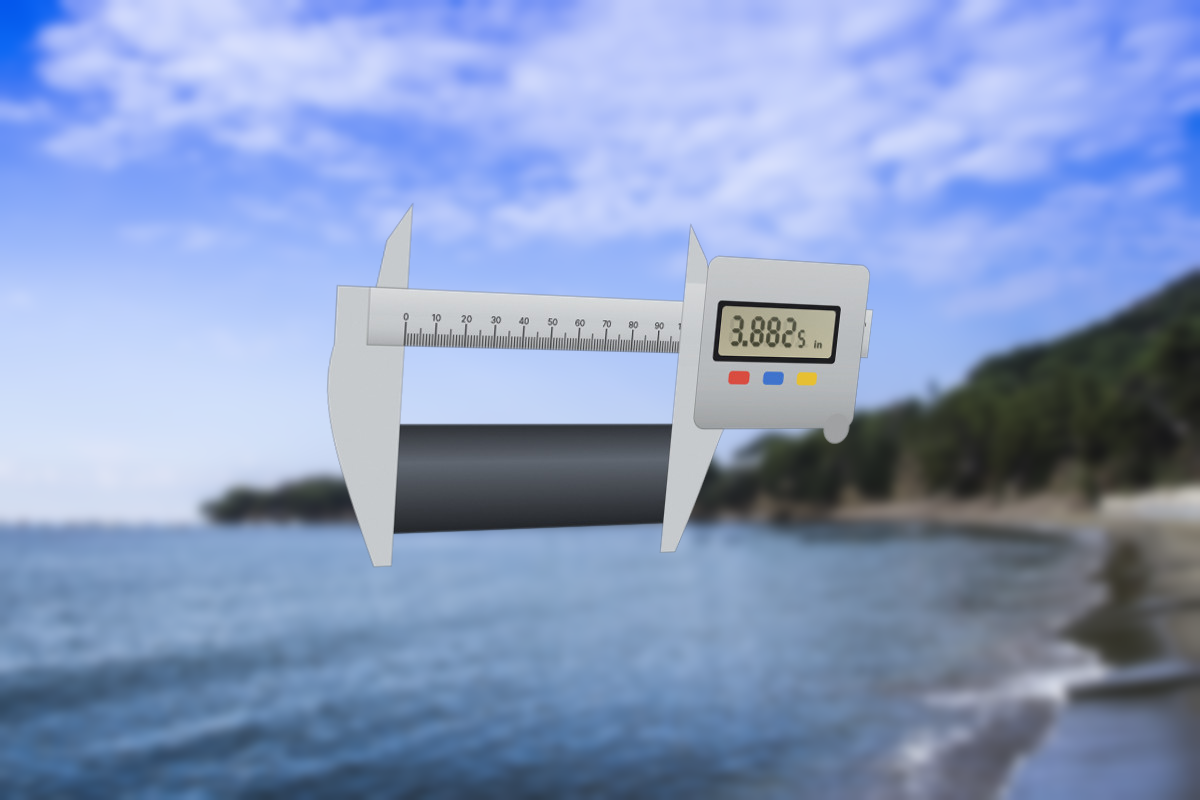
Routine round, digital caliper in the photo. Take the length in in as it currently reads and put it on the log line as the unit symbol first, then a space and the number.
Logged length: in 3.8825
